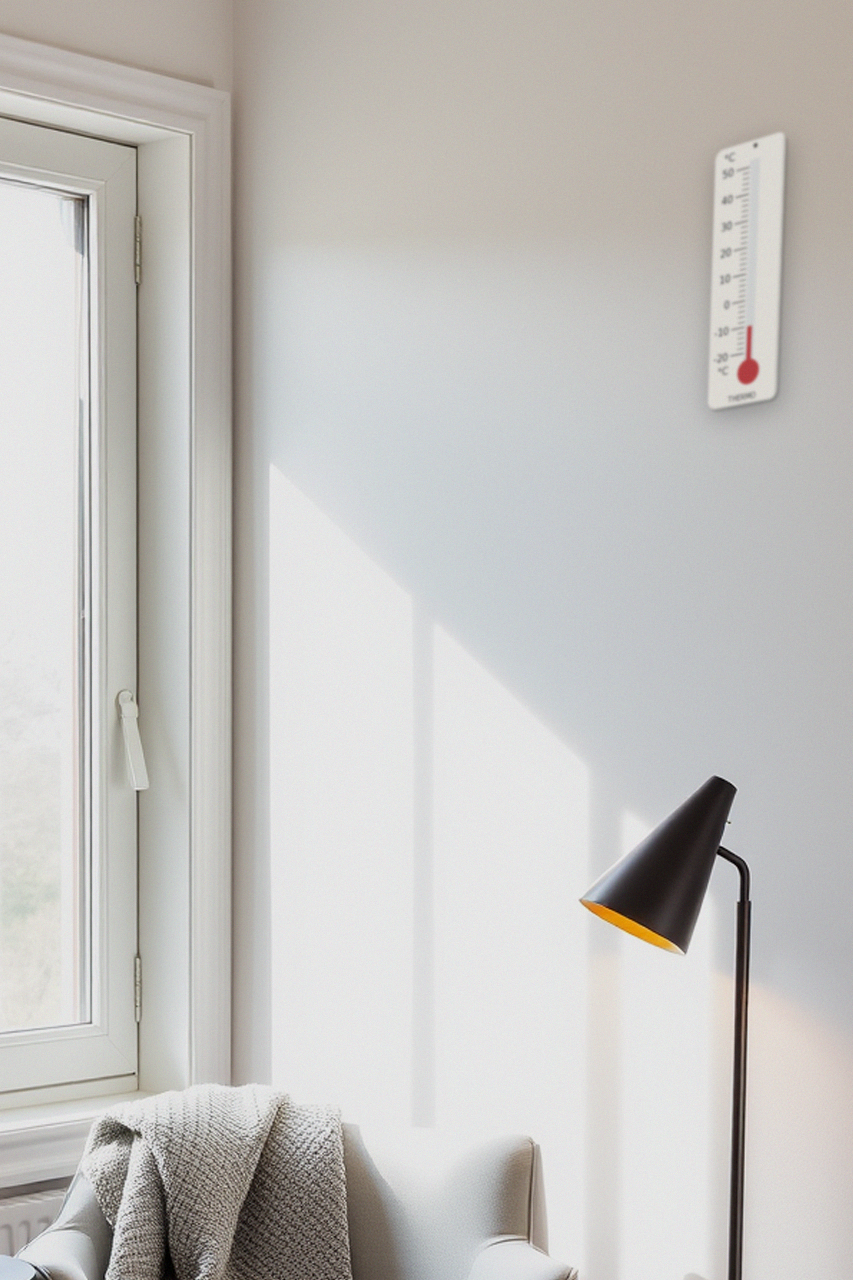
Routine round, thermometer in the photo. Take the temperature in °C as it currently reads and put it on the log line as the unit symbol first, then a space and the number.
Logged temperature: °C -10
